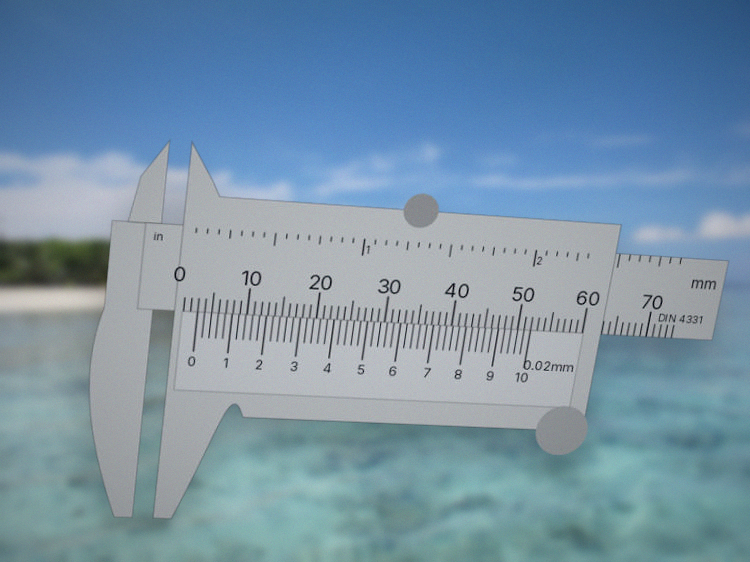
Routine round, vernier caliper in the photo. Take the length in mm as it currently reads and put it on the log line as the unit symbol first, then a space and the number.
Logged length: mm 3.0
